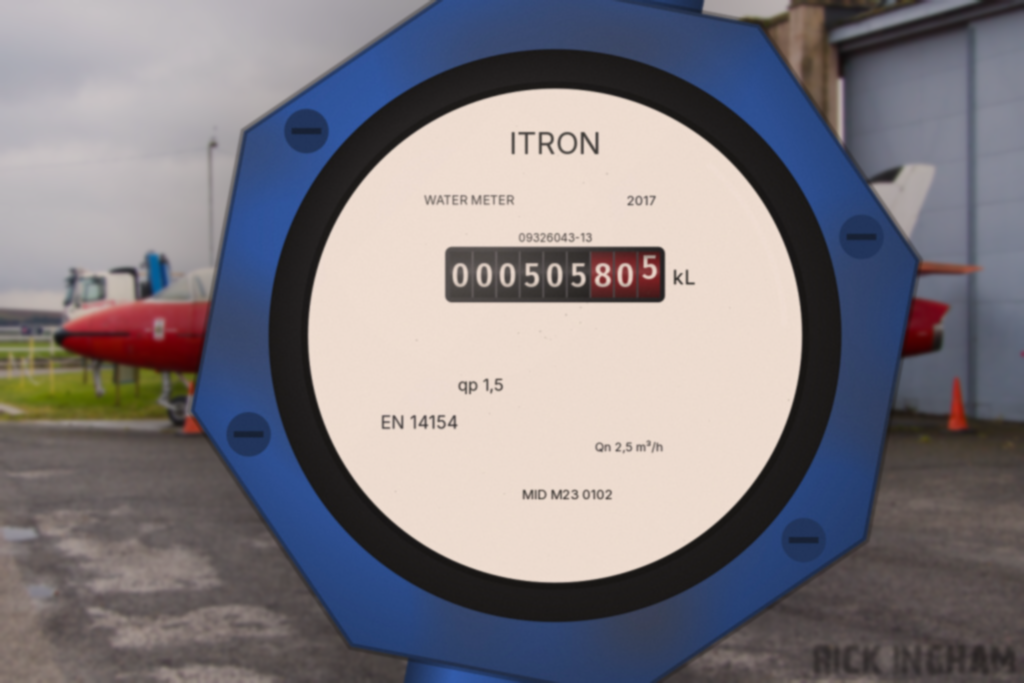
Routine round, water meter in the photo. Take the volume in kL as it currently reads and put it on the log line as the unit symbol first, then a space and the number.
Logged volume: kL 505.805
